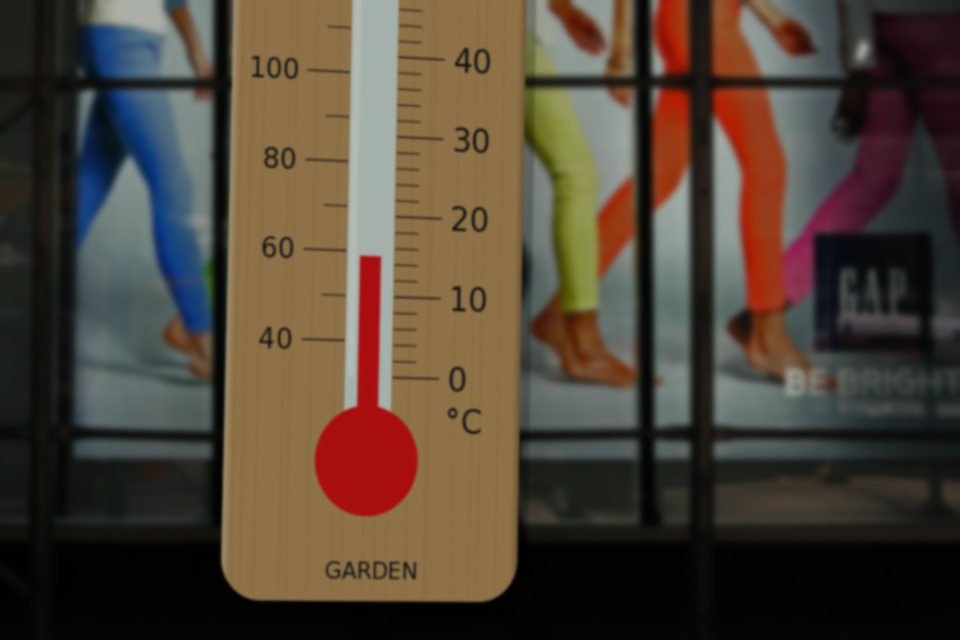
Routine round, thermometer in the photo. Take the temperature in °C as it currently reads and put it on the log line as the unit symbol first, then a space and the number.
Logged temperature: °C 15
